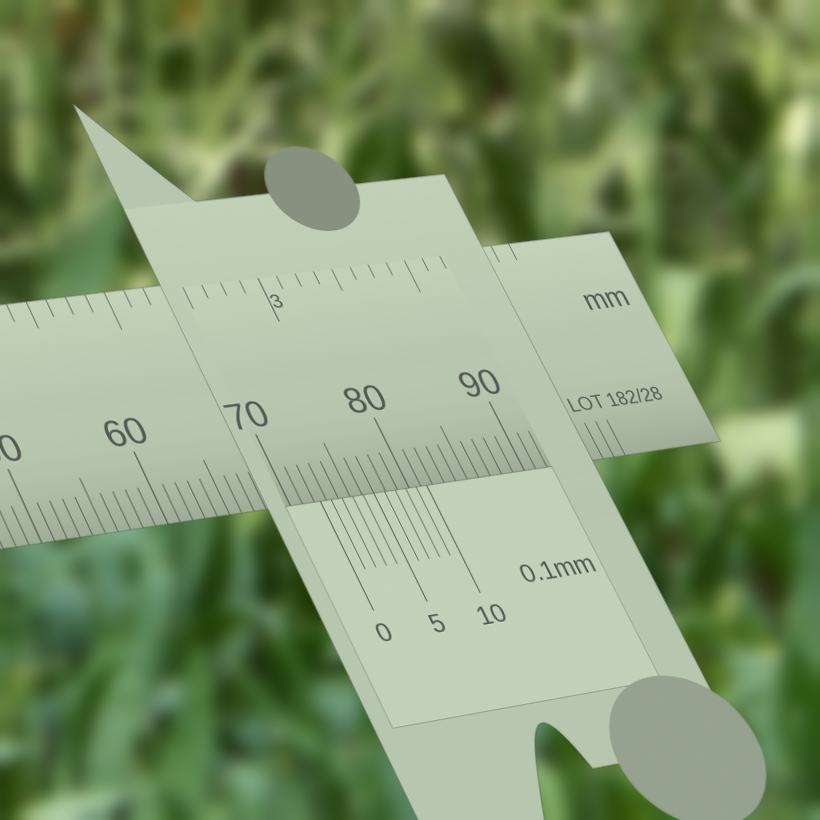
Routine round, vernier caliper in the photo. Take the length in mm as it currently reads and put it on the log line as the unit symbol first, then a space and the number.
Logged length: mm 72.5
